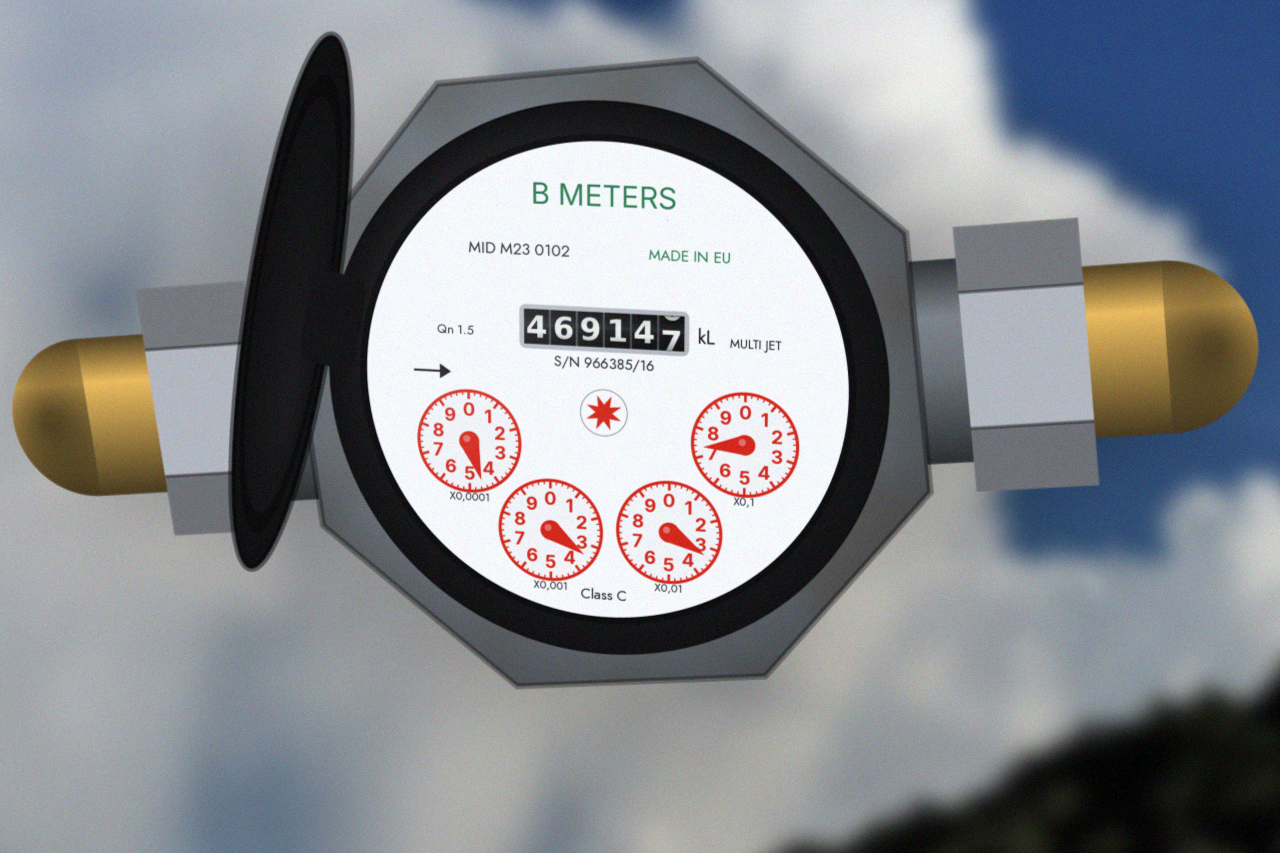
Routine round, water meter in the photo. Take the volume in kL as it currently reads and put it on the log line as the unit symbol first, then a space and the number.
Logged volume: kL 469146.7334
